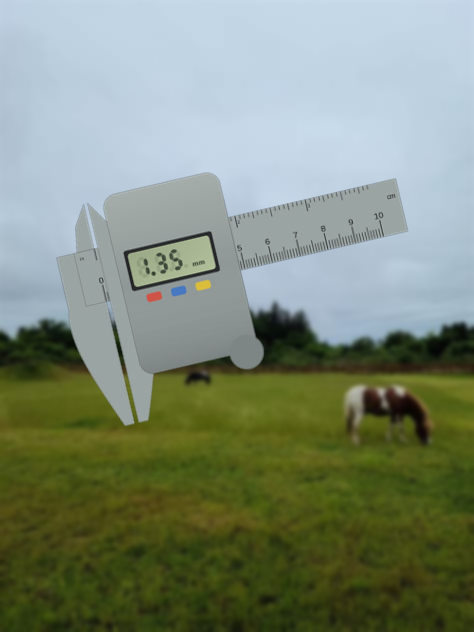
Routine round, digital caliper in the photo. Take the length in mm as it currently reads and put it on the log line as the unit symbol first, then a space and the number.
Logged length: mm 1.35
